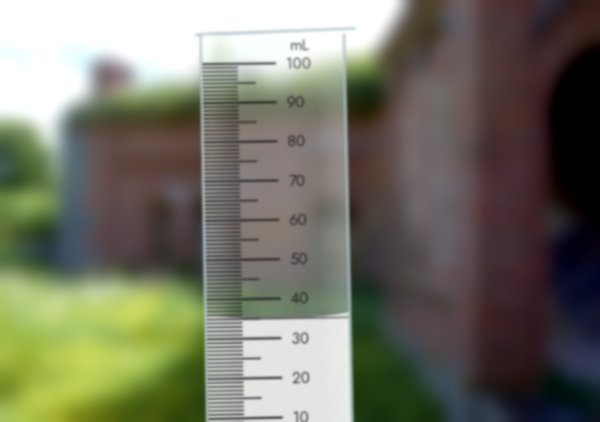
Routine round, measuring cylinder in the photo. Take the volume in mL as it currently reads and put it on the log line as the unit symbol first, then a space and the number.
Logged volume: mL 35
